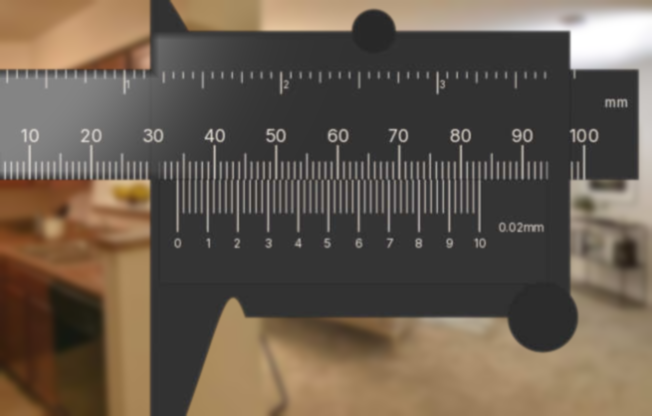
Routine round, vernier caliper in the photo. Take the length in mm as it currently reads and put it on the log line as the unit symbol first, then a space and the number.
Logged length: mm 34.0
